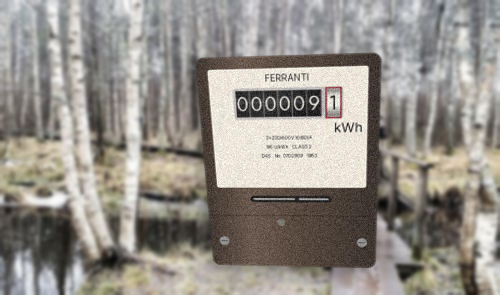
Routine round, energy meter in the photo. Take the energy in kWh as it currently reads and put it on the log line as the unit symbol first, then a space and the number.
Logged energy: kWh 9.1
